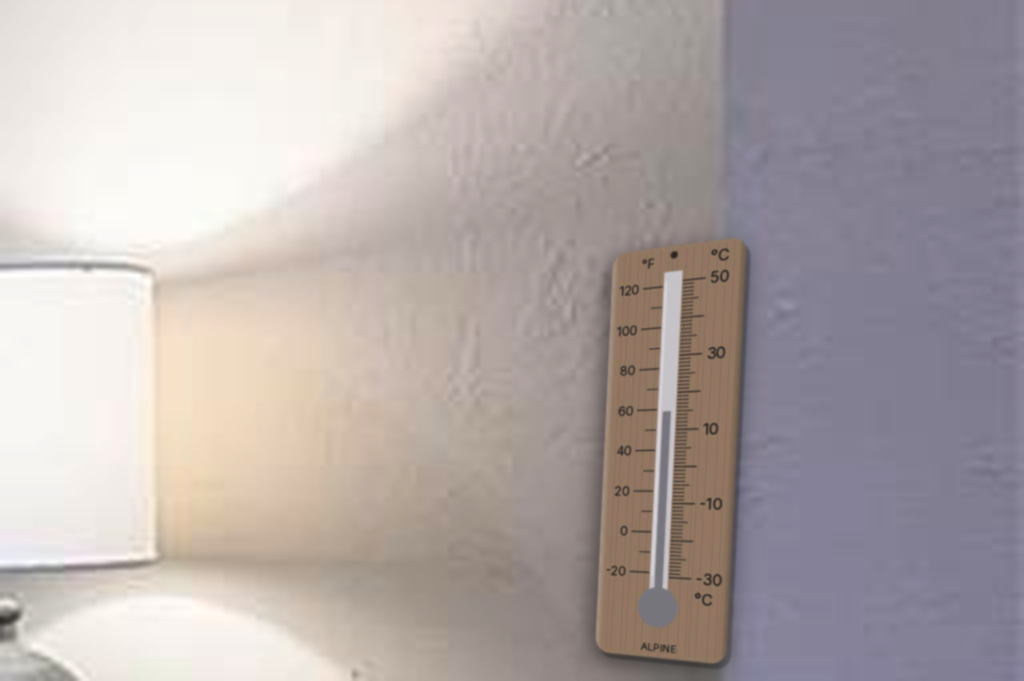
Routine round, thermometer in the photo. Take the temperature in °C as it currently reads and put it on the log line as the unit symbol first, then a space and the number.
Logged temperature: °C 15
